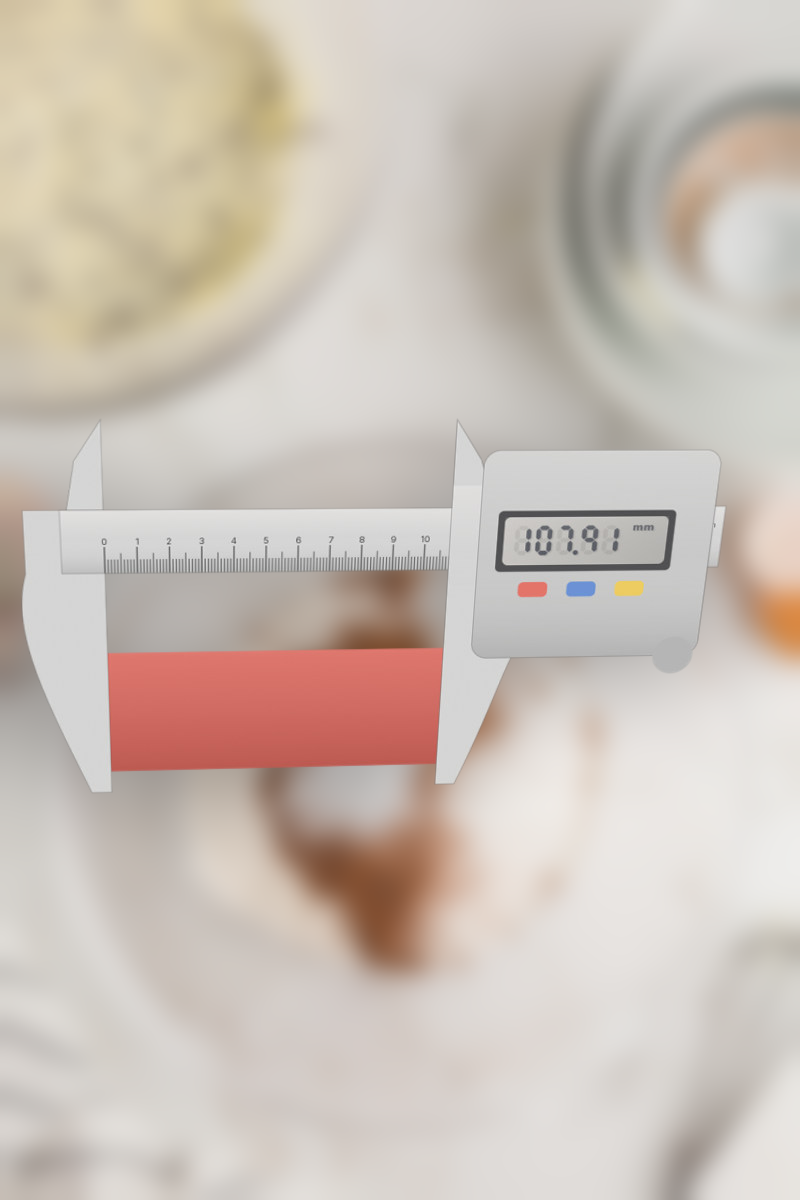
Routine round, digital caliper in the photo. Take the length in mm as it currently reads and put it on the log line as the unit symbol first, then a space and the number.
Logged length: mm 107.91
